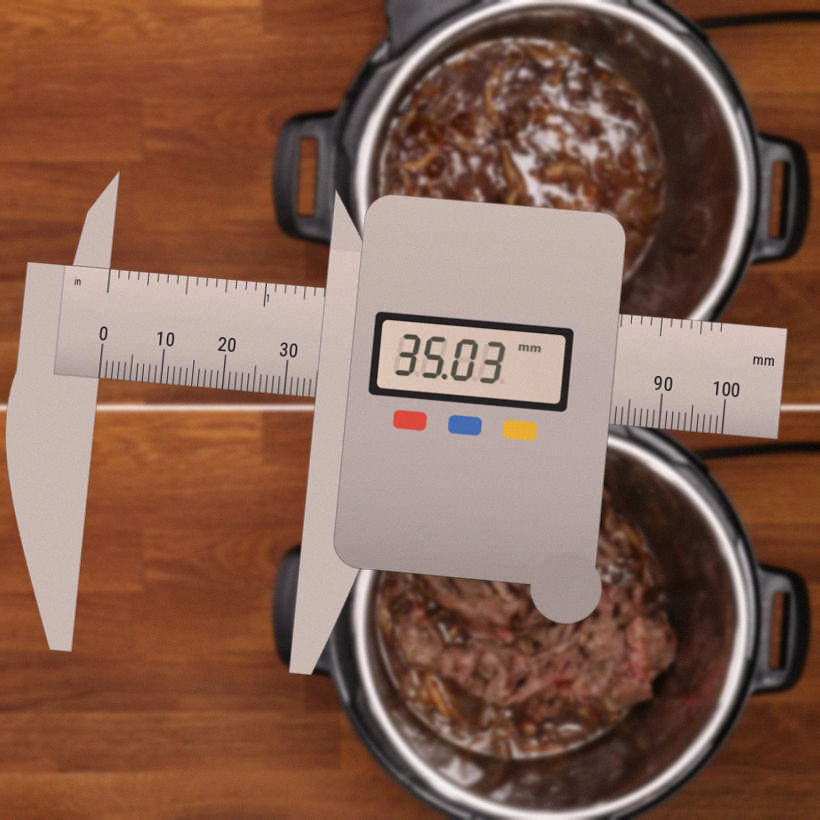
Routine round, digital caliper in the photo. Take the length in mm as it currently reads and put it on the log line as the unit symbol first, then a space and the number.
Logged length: mm 35.03
